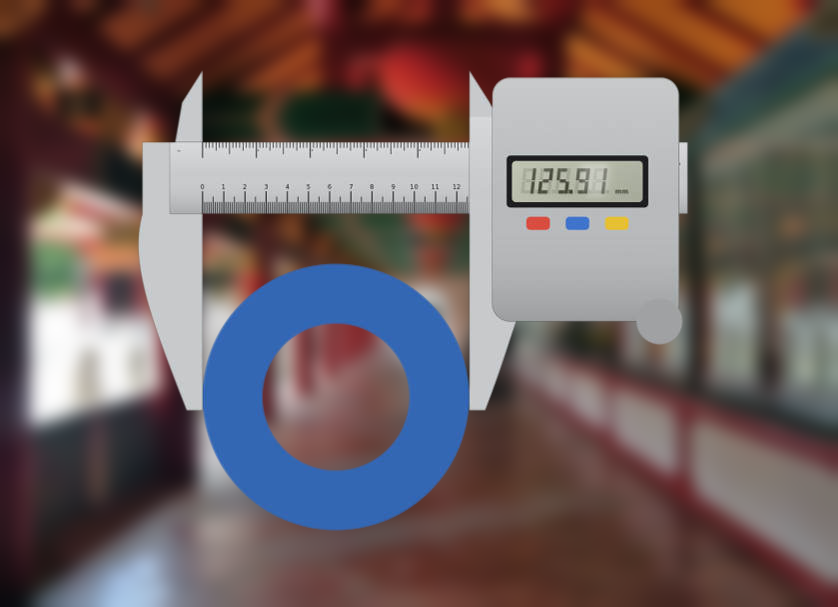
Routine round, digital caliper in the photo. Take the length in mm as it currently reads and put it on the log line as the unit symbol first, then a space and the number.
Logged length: mm 125.91
